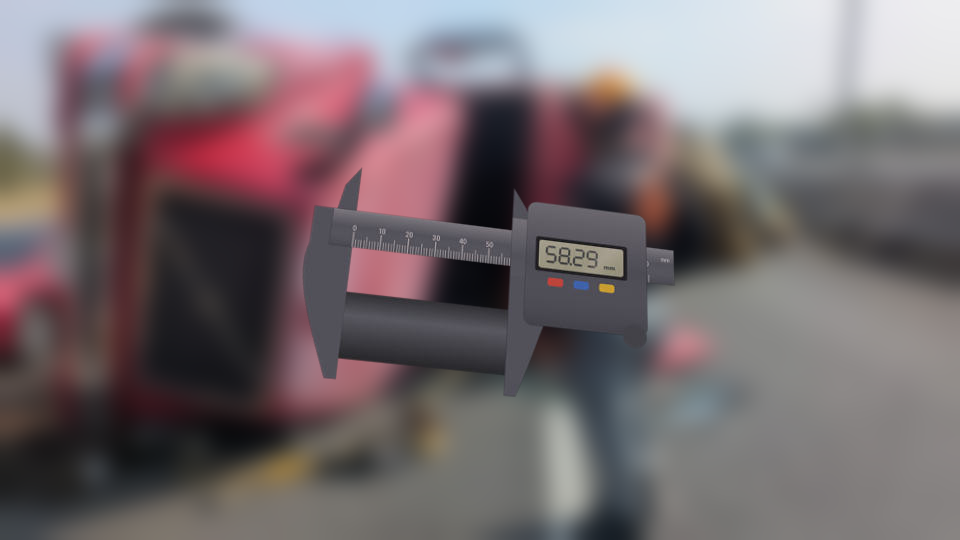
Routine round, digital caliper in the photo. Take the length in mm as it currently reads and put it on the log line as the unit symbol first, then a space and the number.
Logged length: mm 58.29
